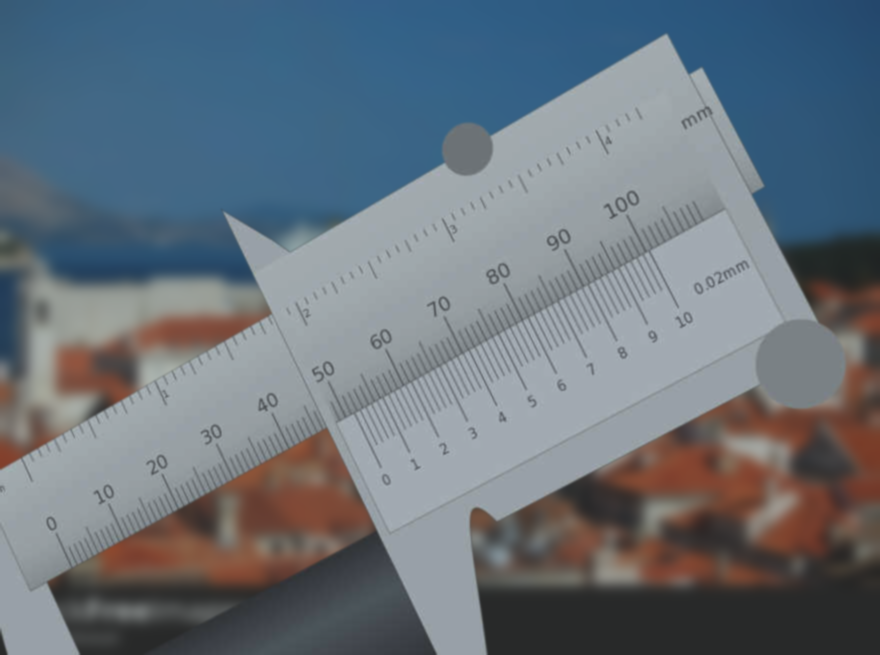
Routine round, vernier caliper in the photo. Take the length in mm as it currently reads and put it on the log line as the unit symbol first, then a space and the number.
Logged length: mm 51.5
